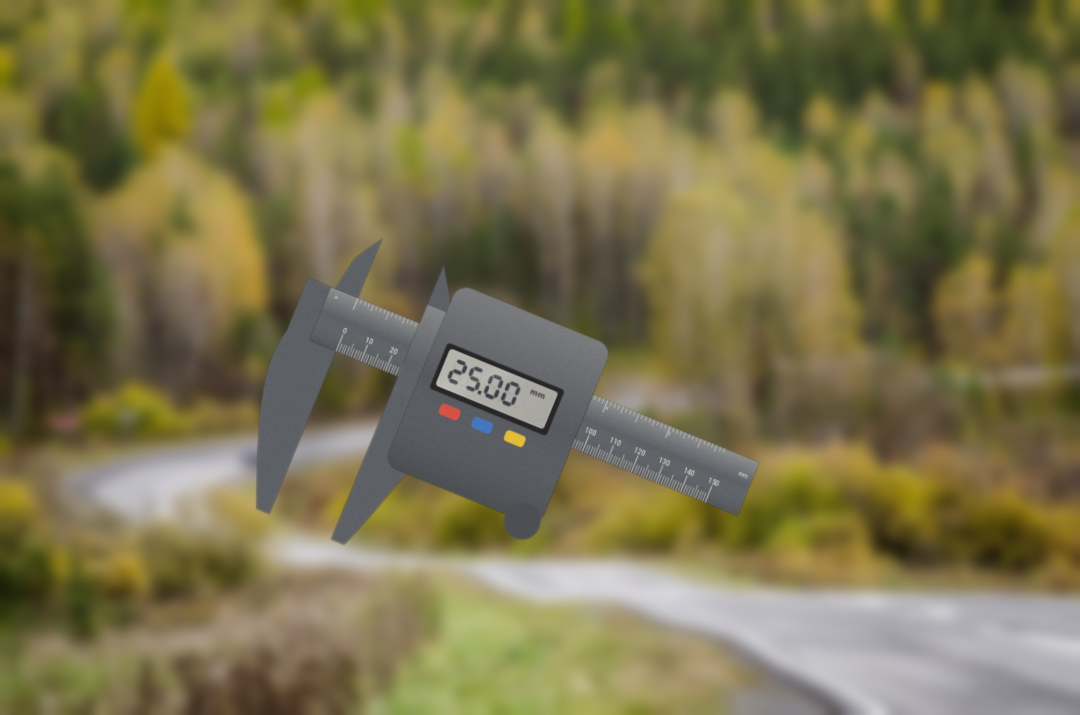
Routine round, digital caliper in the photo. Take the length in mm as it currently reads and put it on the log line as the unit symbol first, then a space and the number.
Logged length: mm 25.00
